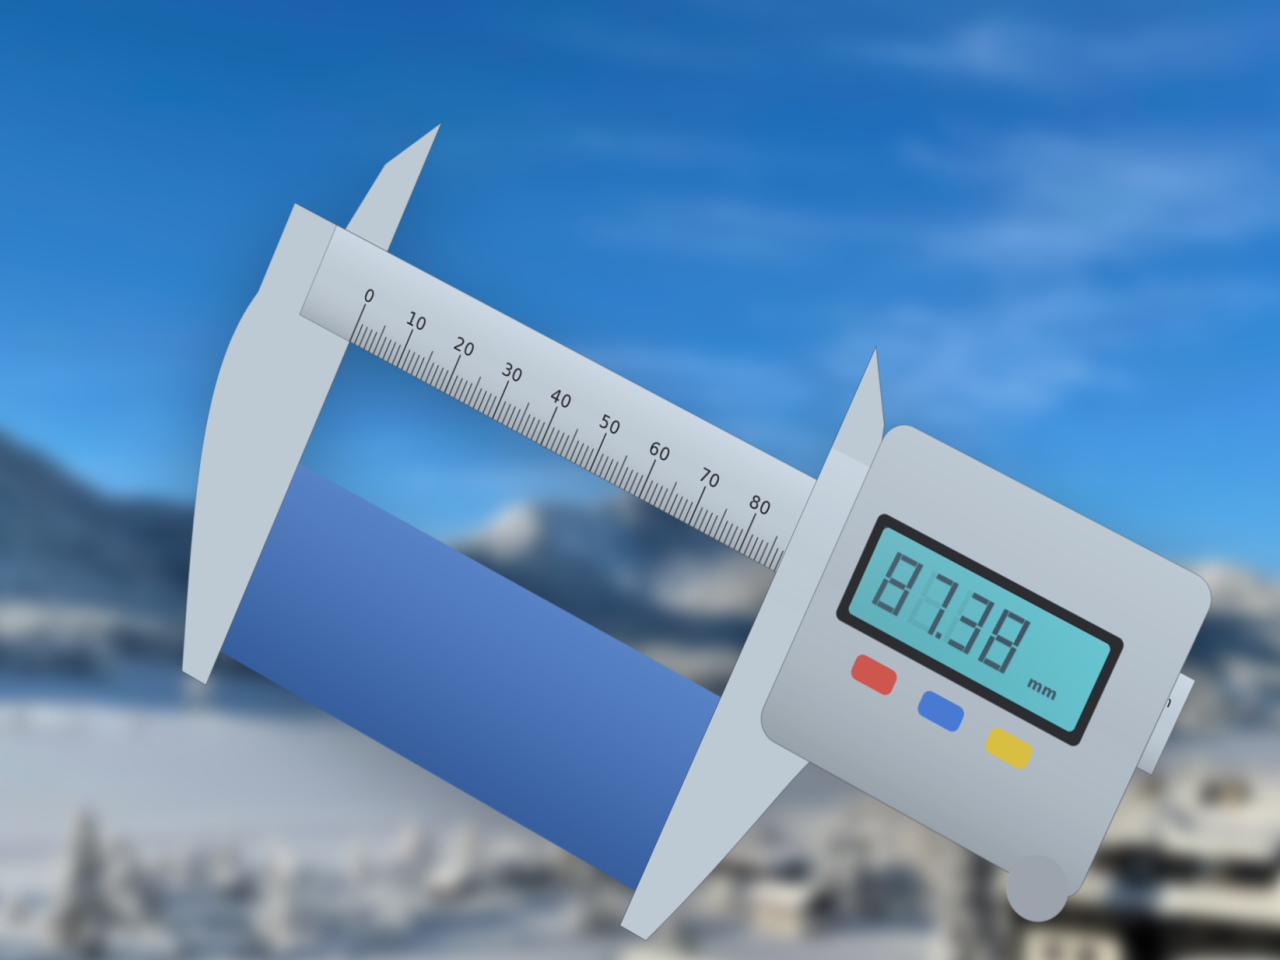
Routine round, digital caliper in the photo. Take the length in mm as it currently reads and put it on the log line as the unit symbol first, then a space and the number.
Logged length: mm 87.38
